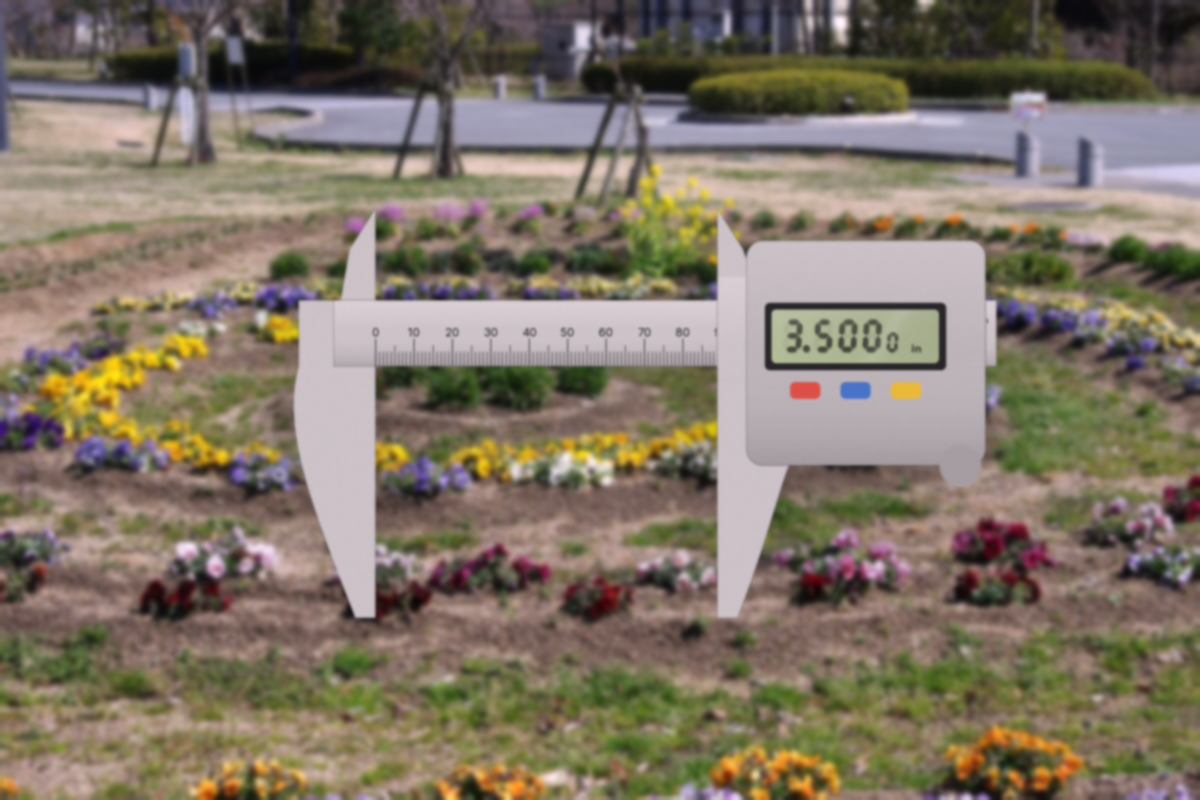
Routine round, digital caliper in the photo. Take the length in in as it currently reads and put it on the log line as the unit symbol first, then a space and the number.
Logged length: in 3.5000
